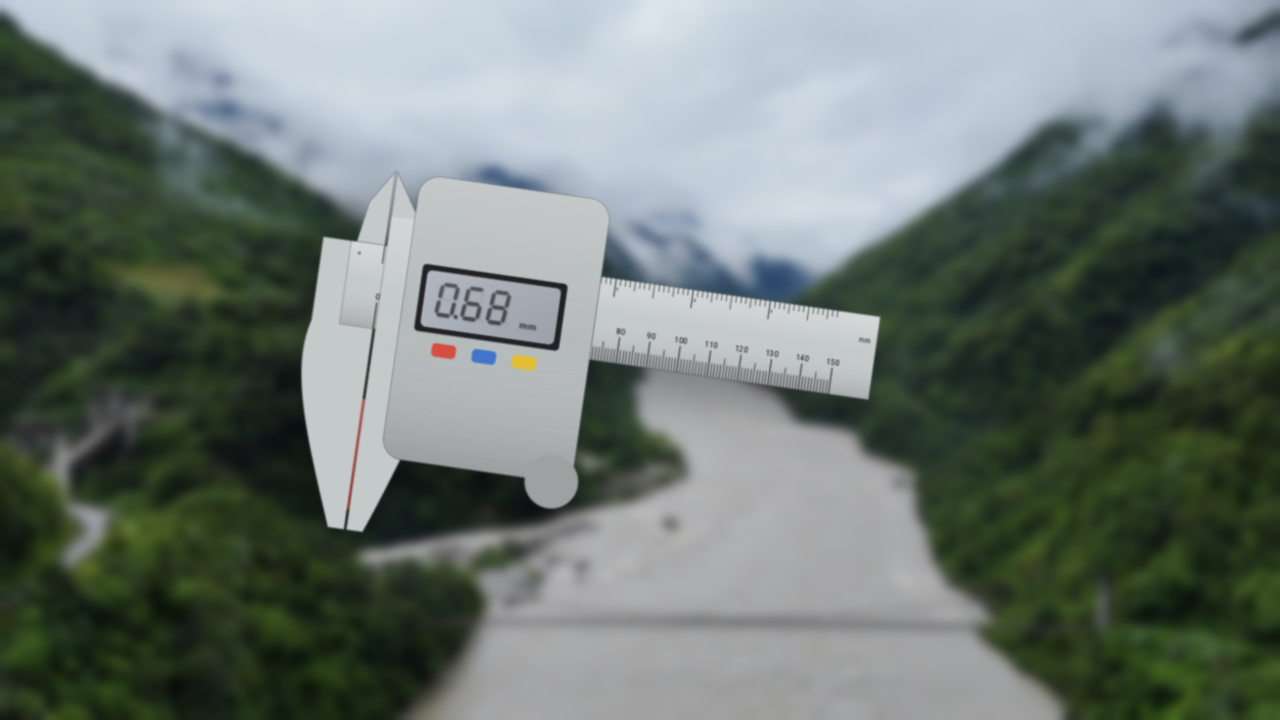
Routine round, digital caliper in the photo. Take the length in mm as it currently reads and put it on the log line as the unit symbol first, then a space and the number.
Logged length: mm 0.68
